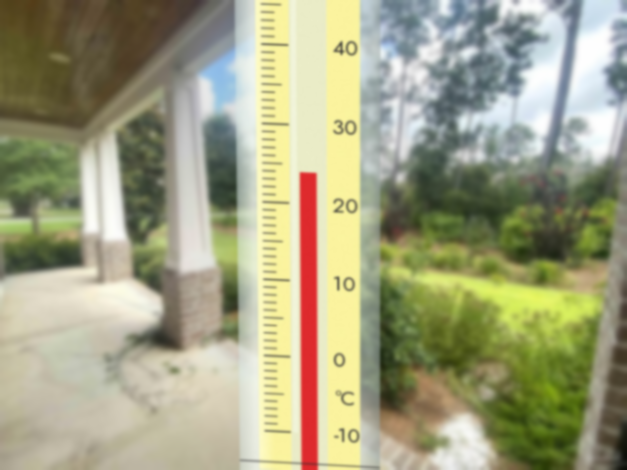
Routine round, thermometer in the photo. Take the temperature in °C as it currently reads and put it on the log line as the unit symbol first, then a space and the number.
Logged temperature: °C 24
